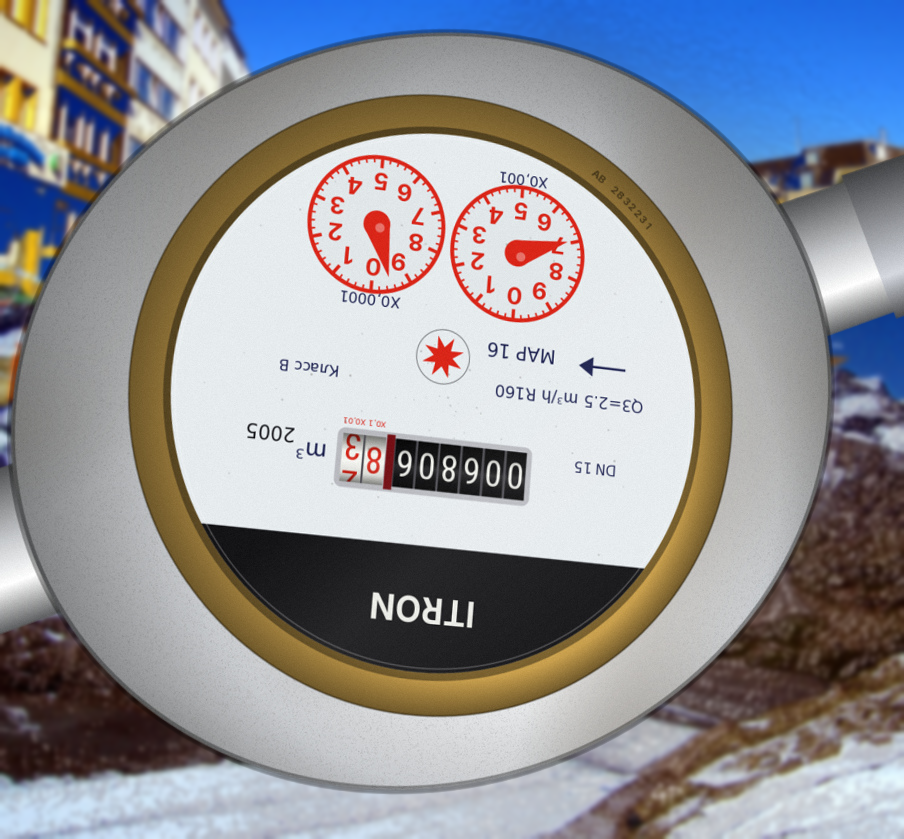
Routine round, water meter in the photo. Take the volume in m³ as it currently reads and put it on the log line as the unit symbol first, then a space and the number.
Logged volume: m³ 6806.8269
